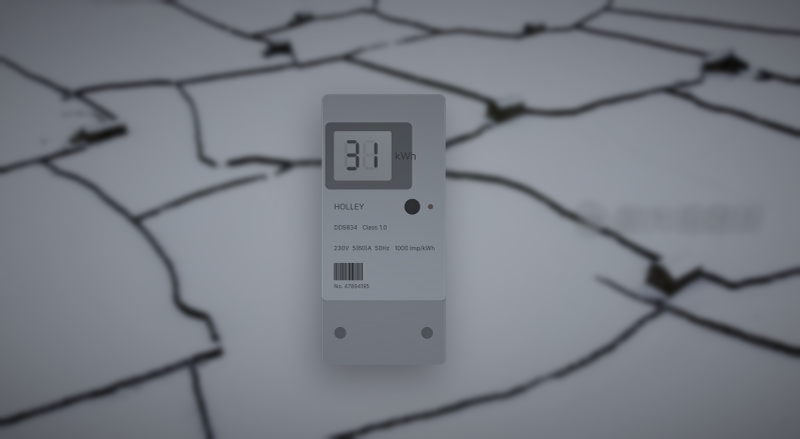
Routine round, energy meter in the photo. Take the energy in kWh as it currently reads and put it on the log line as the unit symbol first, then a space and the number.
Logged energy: kWh 31
